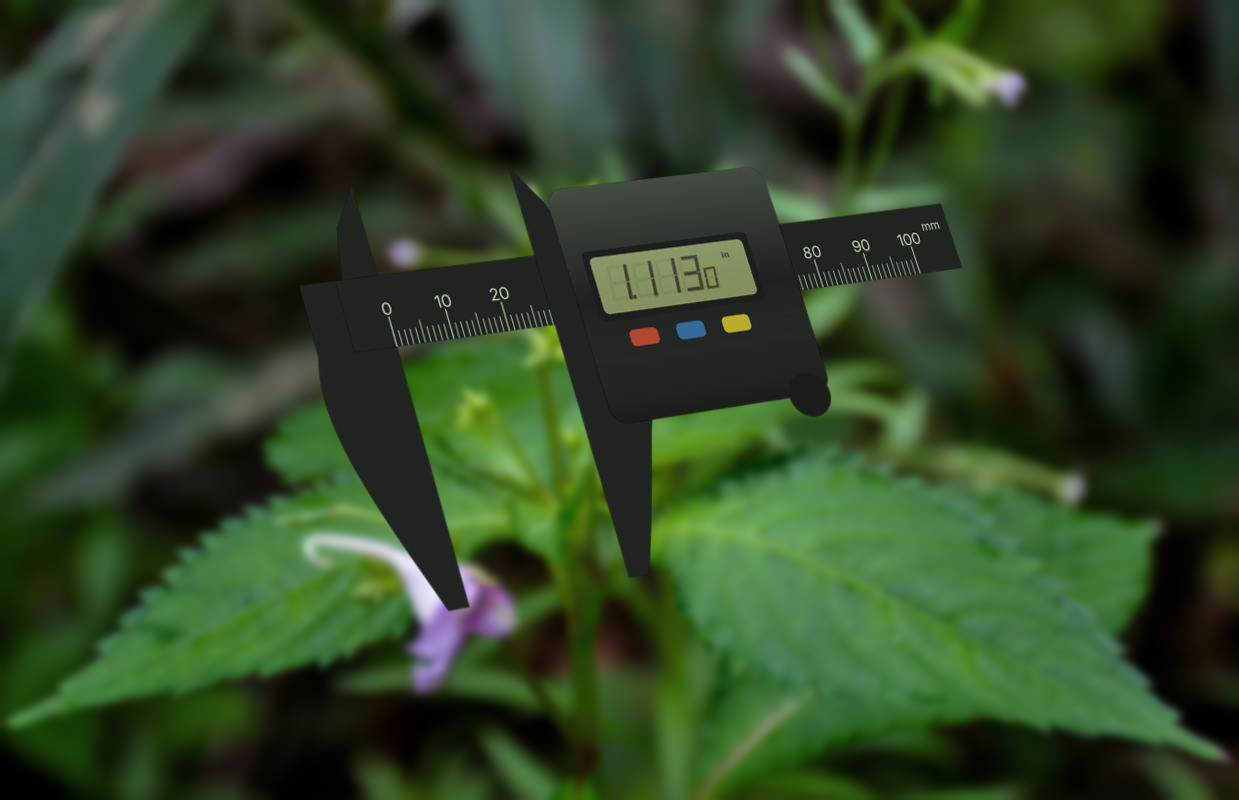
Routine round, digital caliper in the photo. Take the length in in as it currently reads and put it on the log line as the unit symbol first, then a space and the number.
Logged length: in 1.1130
